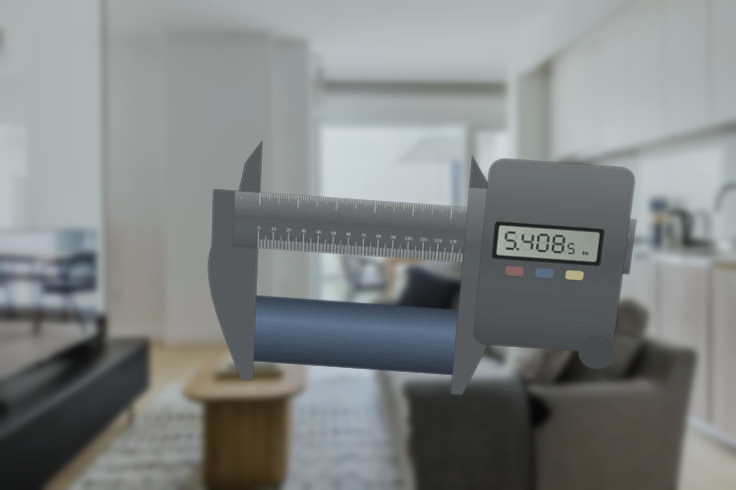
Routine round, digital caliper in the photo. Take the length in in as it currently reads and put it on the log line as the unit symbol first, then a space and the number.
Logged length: in 5.4085
